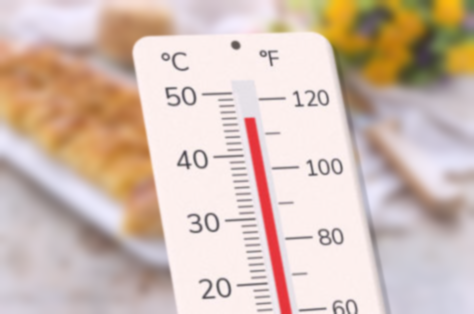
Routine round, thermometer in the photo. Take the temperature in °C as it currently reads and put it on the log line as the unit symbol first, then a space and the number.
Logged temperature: °C 46
